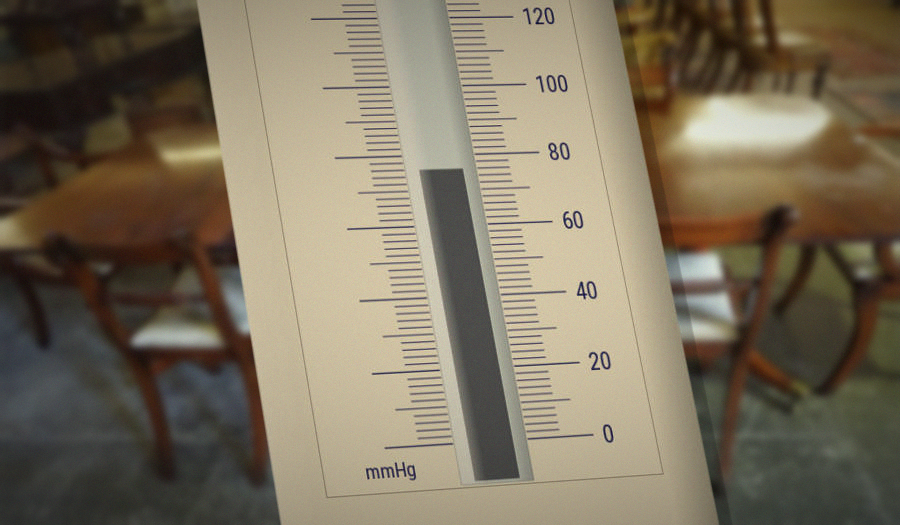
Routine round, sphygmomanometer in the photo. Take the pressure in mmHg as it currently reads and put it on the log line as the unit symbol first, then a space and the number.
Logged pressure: mmHg 76
